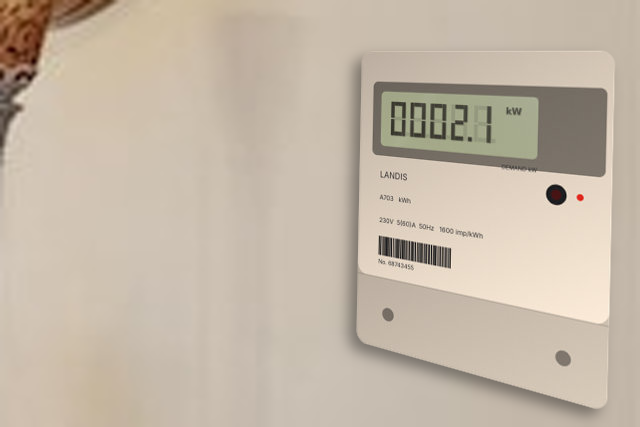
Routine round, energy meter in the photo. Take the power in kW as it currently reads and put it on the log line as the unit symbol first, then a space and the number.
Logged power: kW 2.1
